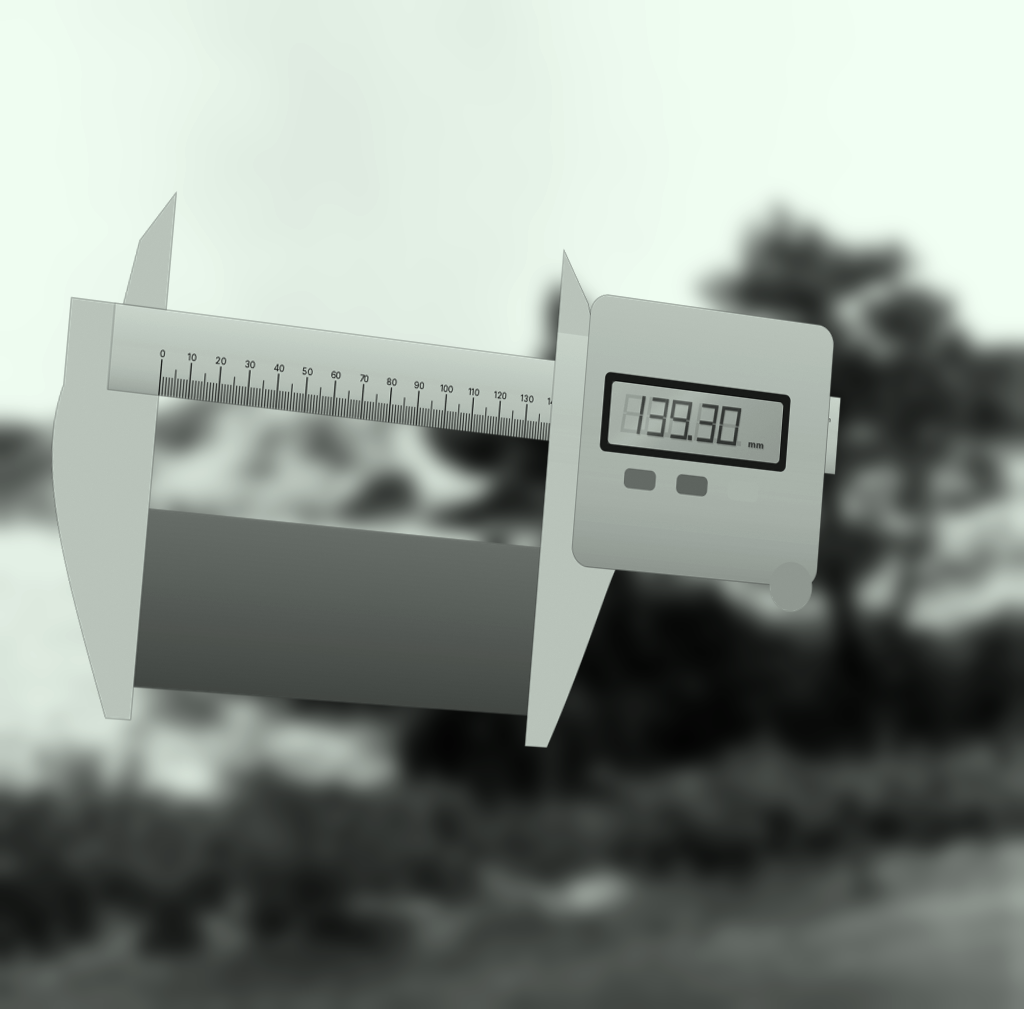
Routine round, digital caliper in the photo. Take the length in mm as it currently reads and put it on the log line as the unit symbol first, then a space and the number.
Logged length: mm 139.30
